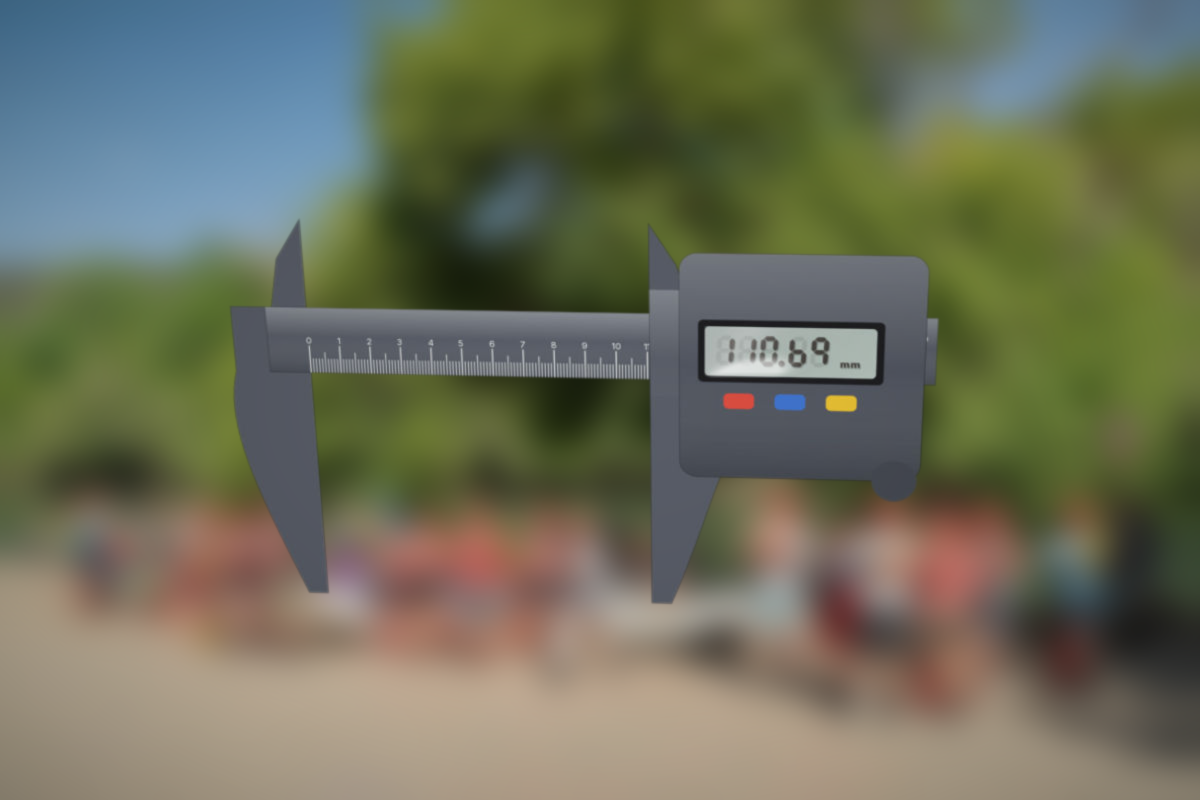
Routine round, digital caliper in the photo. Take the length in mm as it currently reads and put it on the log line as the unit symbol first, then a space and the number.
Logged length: mm 110.69
